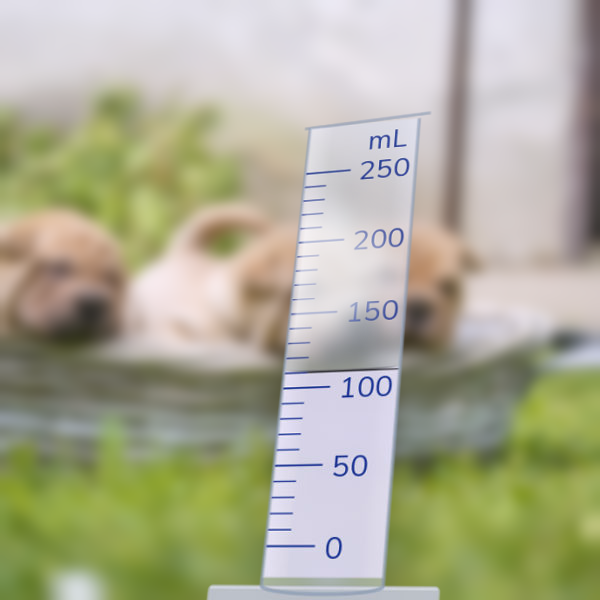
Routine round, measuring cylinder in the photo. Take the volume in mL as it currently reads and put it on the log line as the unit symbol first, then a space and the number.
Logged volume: mL 110
